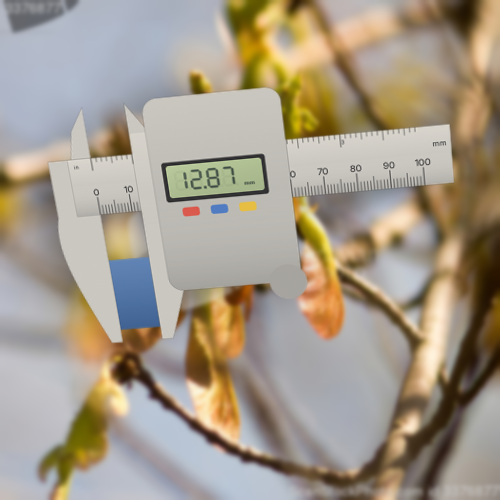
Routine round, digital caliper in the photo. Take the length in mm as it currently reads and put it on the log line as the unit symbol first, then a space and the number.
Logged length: mm 12.87
